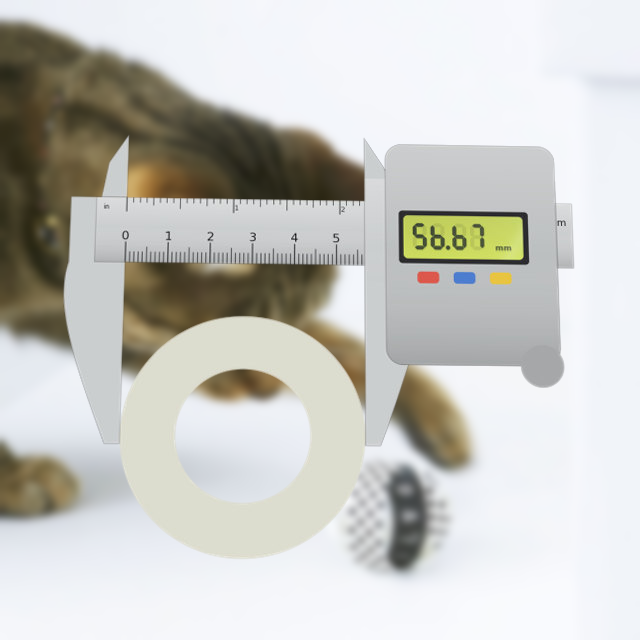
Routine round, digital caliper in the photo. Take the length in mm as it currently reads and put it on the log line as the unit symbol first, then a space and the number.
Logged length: mm 56.67
